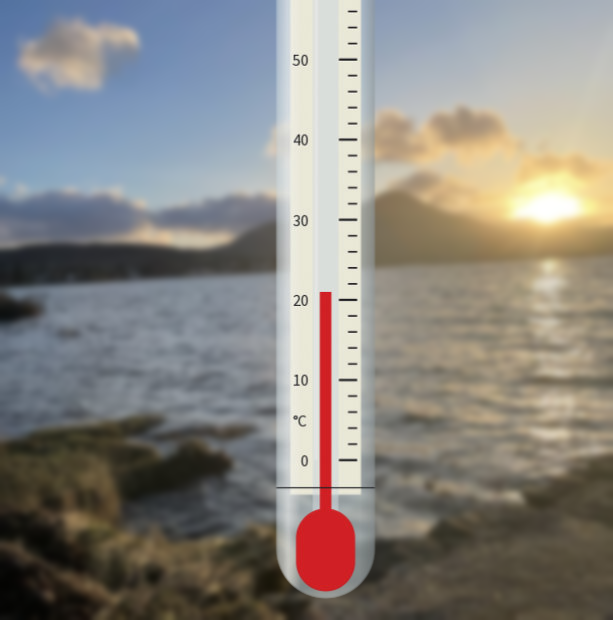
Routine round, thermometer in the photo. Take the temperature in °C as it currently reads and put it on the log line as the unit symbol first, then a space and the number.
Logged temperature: °C 21
